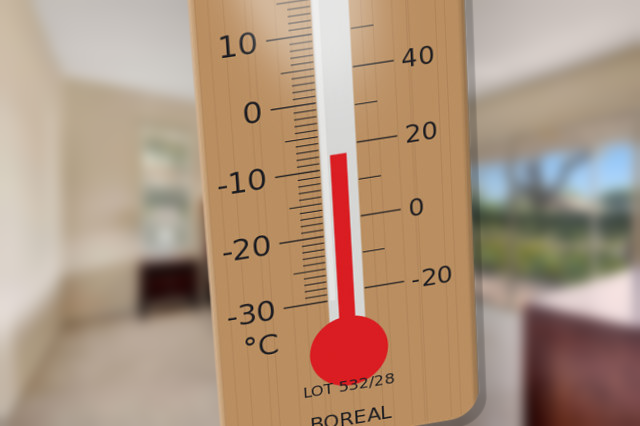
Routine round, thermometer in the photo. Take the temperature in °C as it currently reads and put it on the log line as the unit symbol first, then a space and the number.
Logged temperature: °C -8
